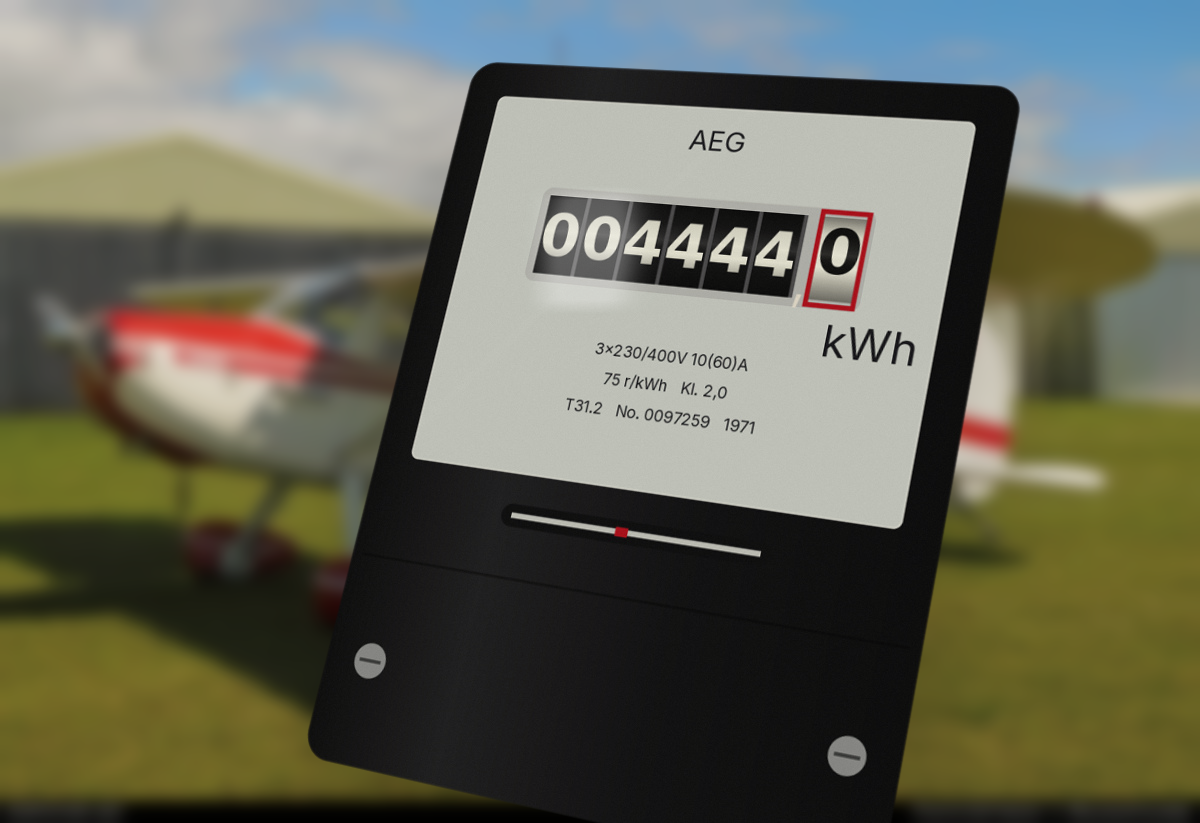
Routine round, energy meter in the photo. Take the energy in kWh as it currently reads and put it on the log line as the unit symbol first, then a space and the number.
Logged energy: kWh 4444.0
